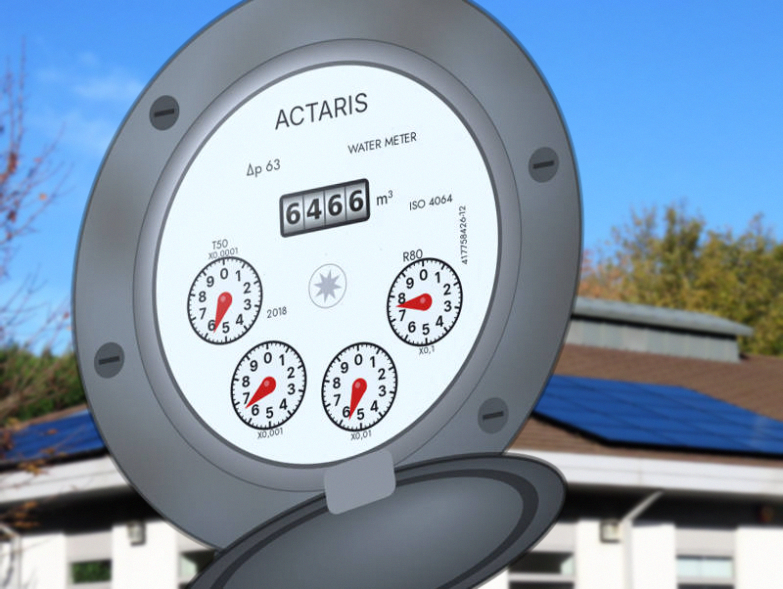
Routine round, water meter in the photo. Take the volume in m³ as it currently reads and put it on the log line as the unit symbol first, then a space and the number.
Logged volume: m³ 6466.7565
